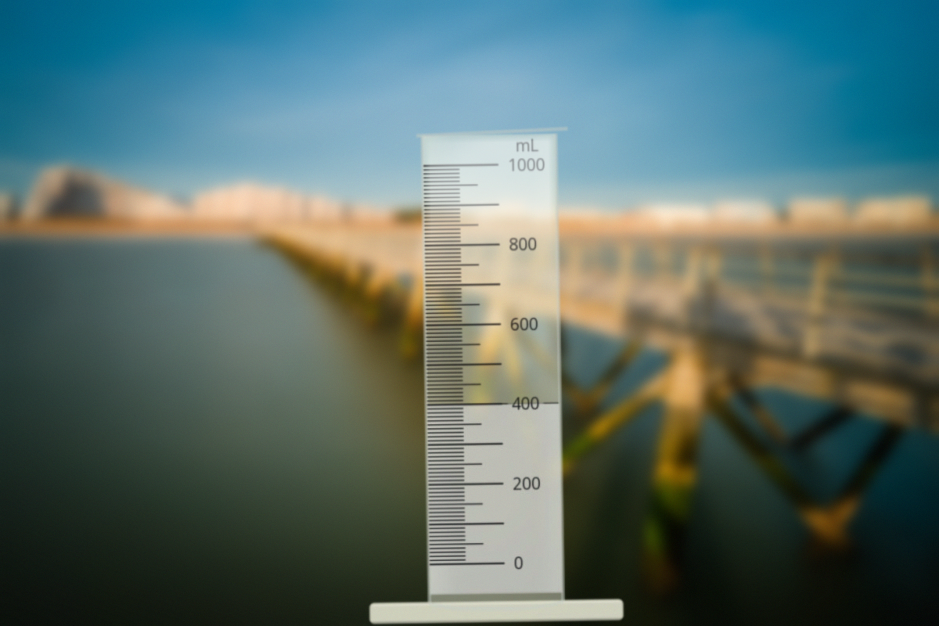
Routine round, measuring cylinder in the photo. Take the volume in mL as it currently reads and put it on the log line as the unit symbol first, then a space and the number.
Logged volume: mL 400
